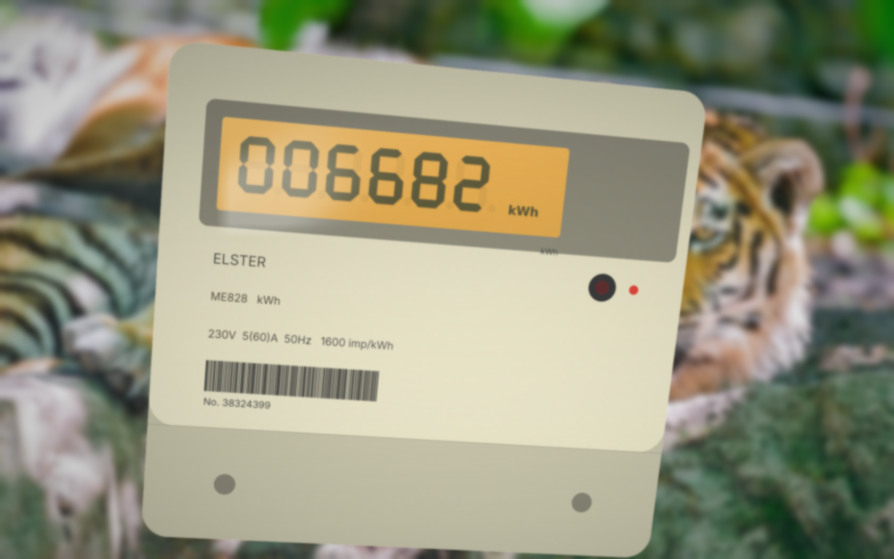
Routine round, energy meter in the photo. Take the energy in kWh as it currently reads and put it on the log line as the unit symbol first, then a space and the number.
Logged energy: kWh 6682
